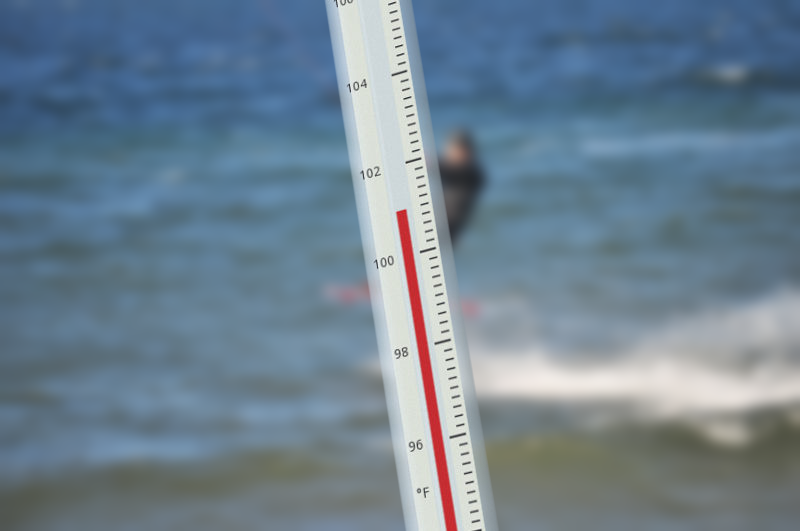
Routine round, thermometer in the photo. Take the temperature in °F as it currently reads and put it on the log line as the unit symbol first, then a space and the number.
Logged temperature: °F 101
